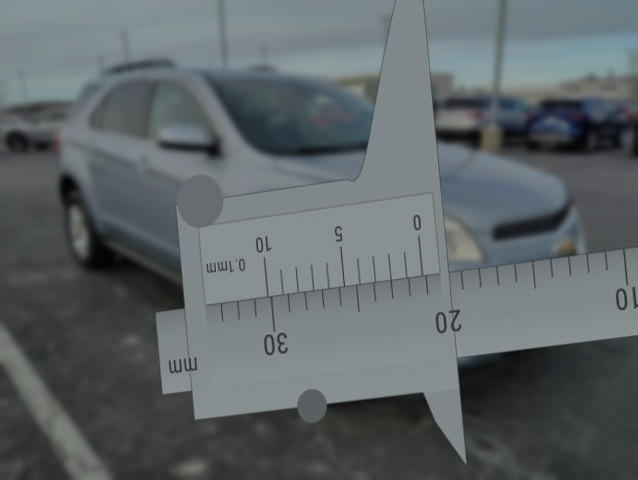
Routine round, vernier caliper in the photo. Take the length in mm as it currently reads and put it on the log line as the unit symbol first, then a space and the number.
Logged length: mm 21.2
